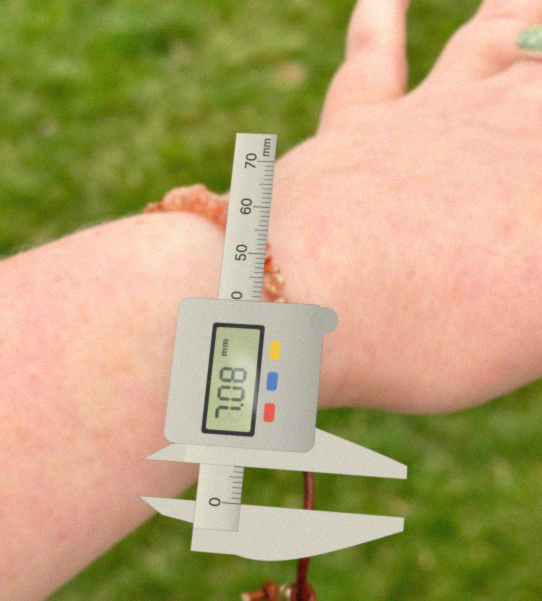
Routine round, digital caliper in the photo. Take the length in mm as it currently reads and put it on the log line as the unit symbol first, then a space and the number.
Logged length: mm 7.08
